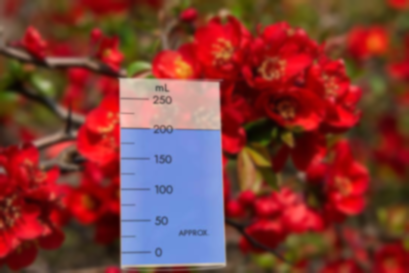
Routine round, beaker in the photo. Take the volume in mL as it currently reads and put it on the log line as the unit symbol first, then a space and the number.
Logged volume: mL 200
